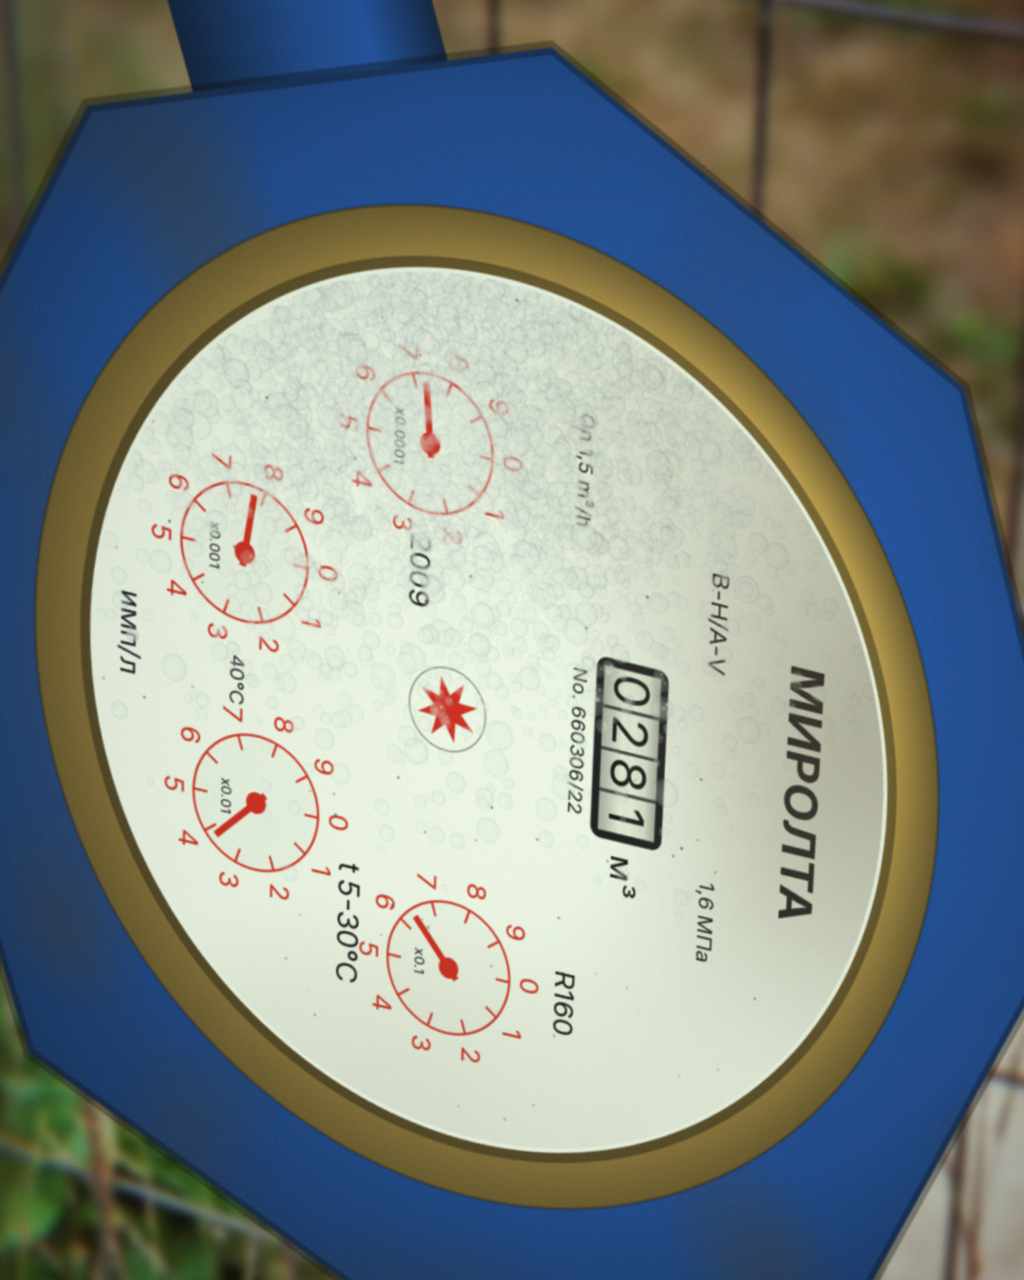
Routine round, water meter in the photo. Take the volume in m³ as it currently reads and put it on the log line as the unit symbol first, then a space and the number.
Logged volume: m³ 281.6377
